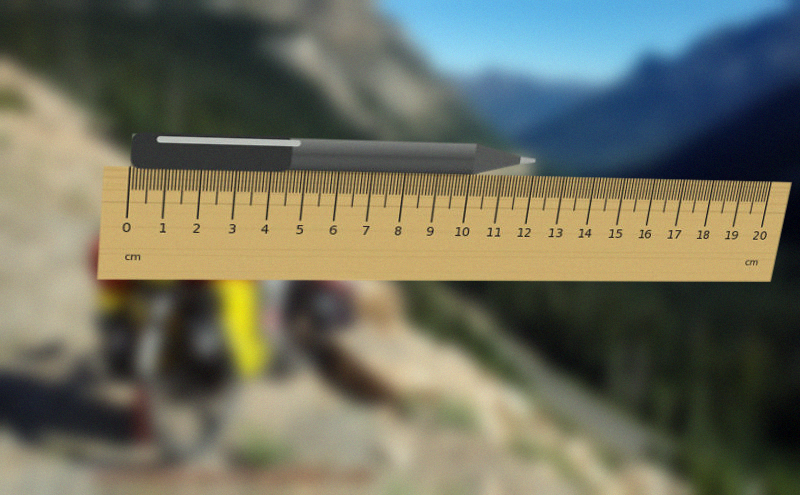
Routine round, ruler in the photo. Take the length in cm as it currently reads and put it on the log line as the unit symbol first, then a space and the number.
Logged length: cm 12
